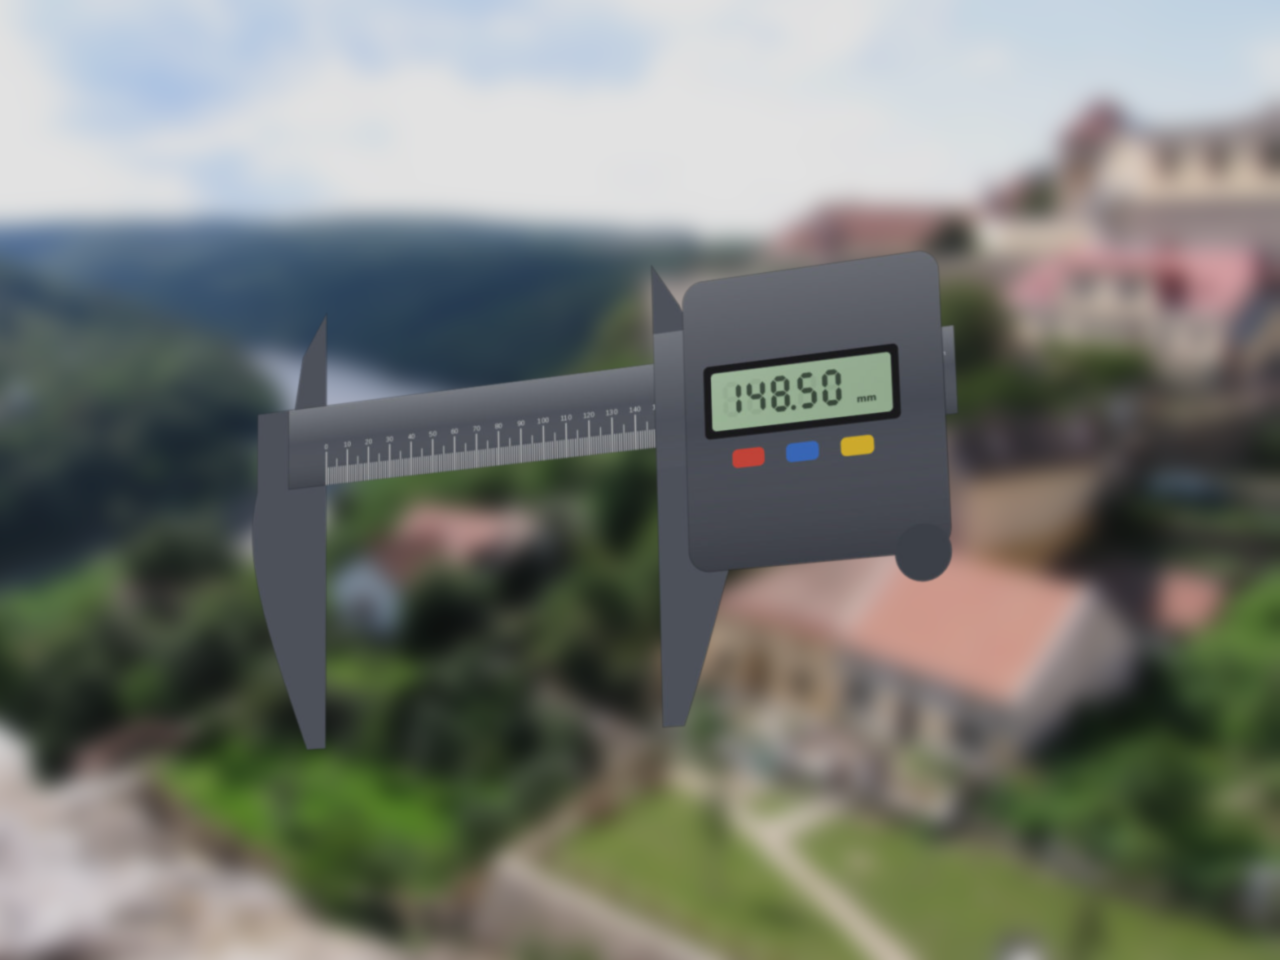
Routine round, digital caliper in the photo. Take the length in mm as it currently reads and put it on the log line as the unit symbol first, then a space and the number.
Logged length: mm 148.50
